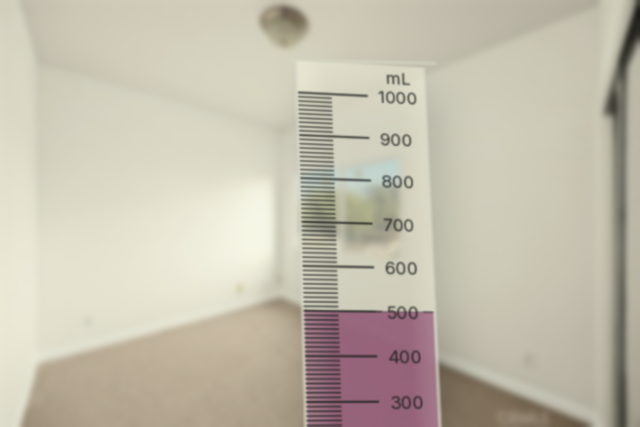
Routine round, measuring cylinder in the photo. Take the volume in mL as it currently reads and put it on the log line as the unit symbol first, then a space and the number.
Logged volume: mL 500
